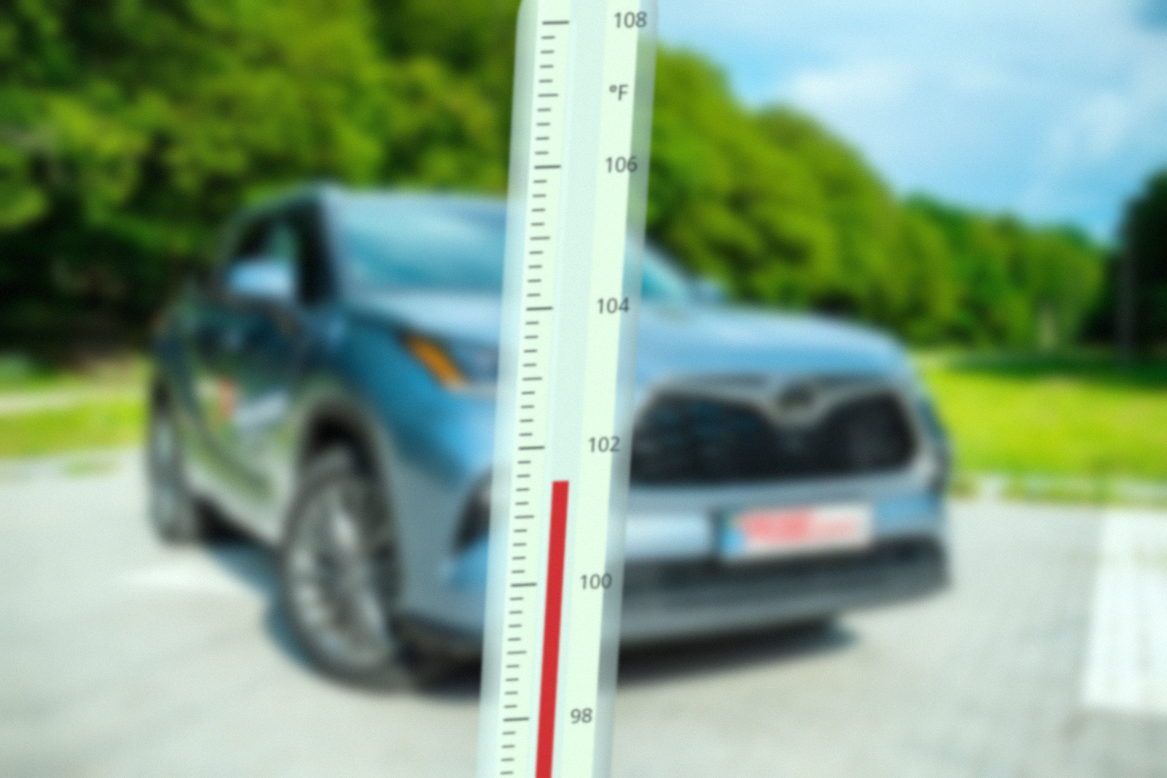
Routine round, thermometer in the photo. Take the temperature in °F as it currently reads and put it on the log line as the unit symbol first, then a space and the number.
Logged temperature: °F 101.5
